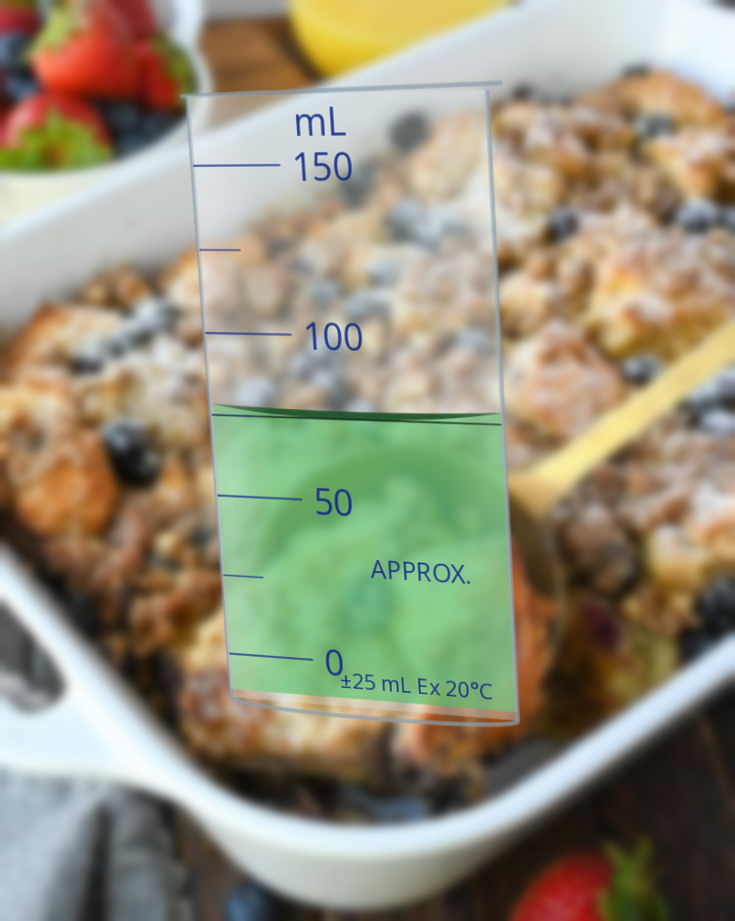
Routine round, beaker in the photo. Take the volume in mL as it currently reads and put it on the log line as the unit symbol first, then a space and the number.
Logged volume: mL 75
